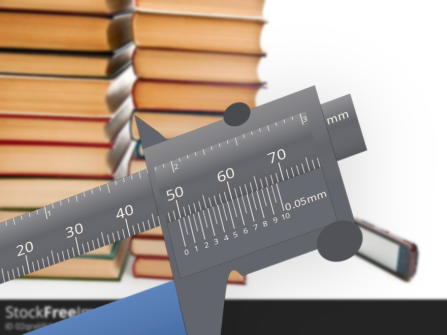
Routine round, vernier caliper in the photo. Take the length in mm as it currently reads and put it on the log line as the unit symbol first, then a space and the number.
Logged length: mm 49.6
